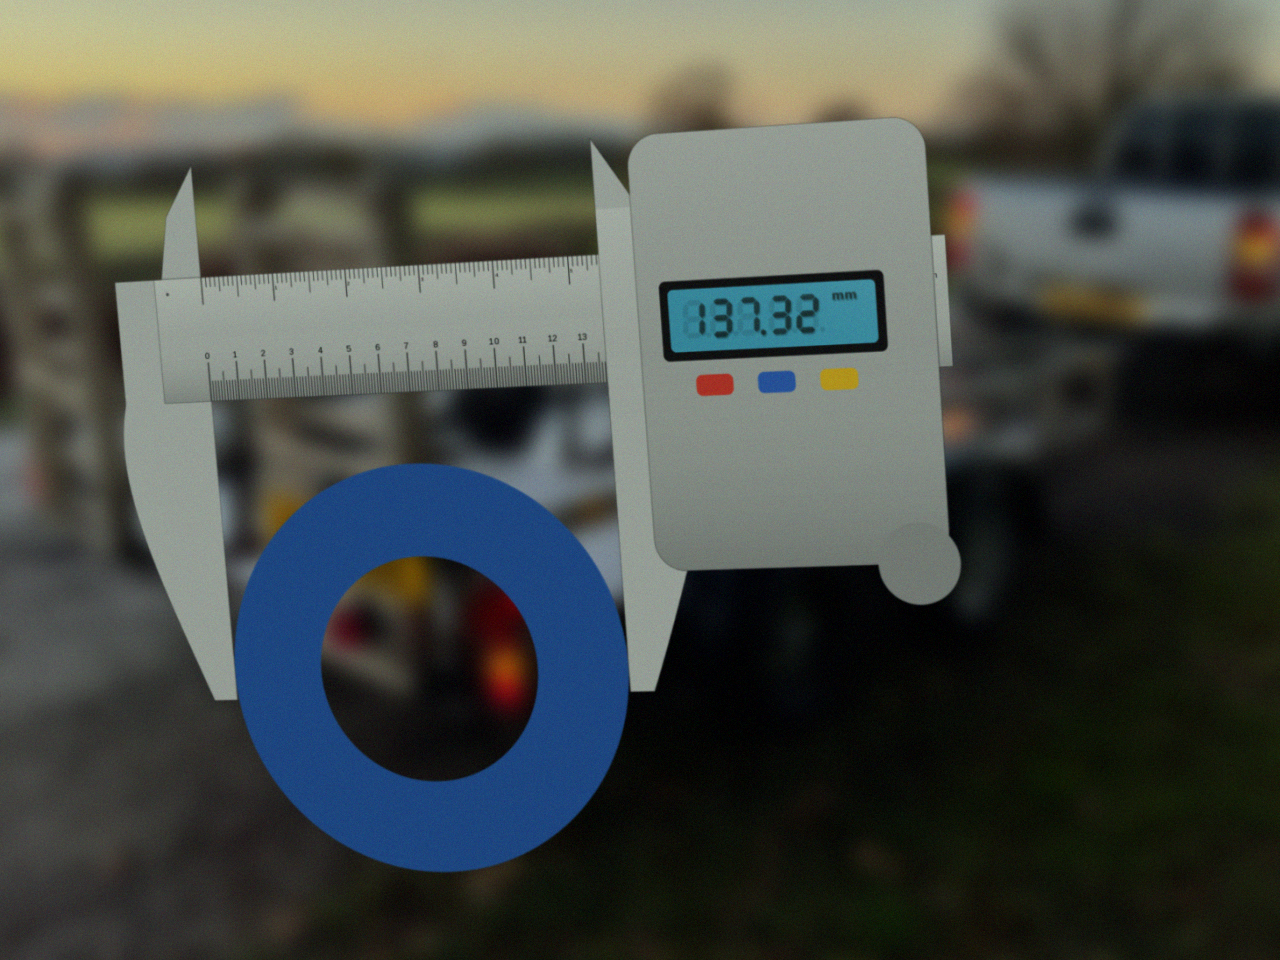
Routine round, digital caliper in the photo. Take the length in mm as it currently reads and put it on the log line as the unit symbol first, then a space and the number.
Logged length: mm 137.32
